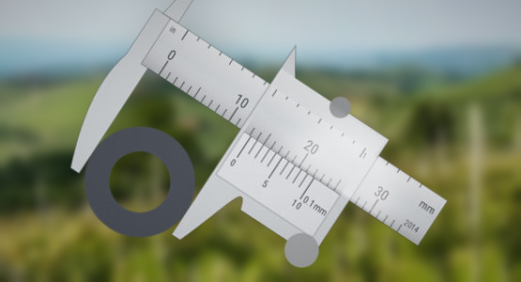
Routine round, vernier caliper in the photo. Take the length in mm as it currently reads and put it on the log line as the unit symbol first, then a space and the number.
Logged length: mm 13.2
